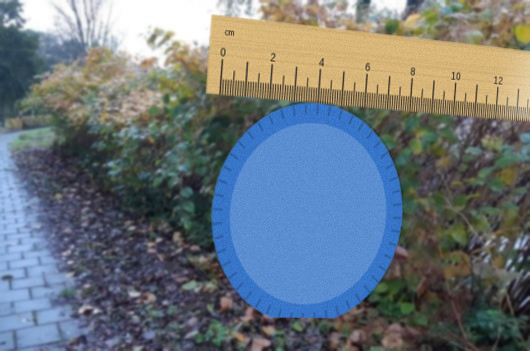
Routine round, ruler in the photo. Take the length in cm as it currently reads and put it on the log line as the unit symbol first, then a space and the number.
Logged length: cm 8
